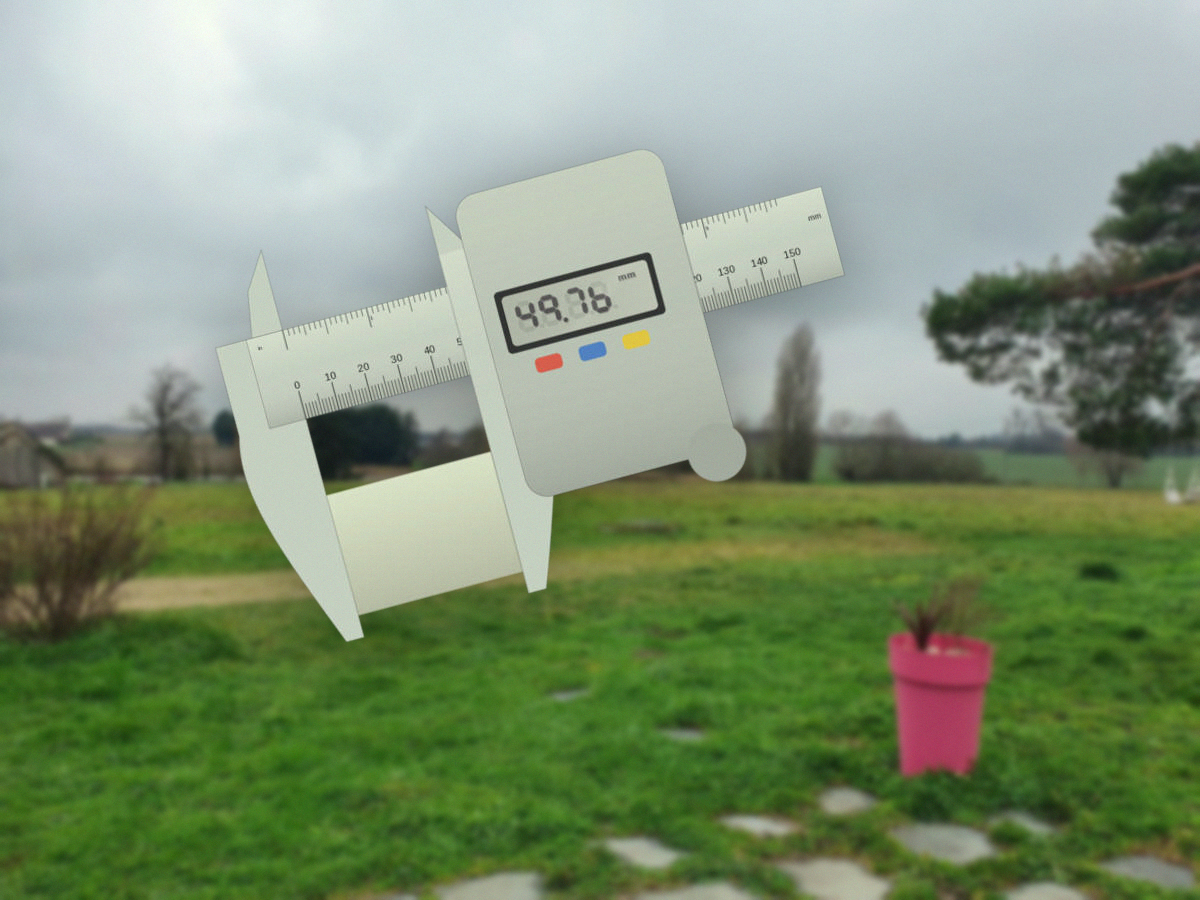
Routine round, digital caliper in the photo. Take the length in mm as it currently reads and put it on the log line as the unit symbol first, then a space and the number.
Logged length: mm 49.76
